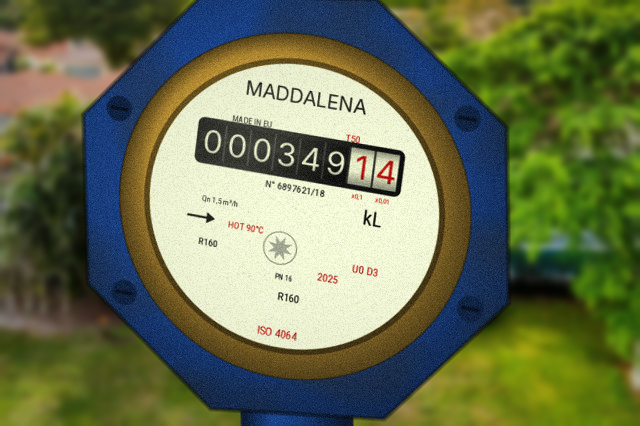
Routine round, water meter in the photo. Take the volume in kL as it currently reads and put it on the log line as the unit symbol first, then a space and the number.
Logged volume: kL 349.14
